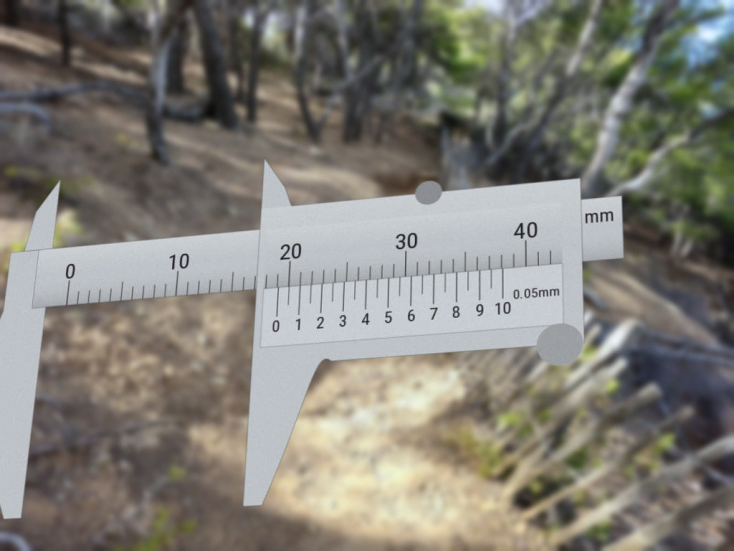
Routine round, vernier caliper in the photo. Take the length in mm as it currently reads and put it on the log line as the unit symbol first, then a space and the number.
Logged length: mm 19.1
